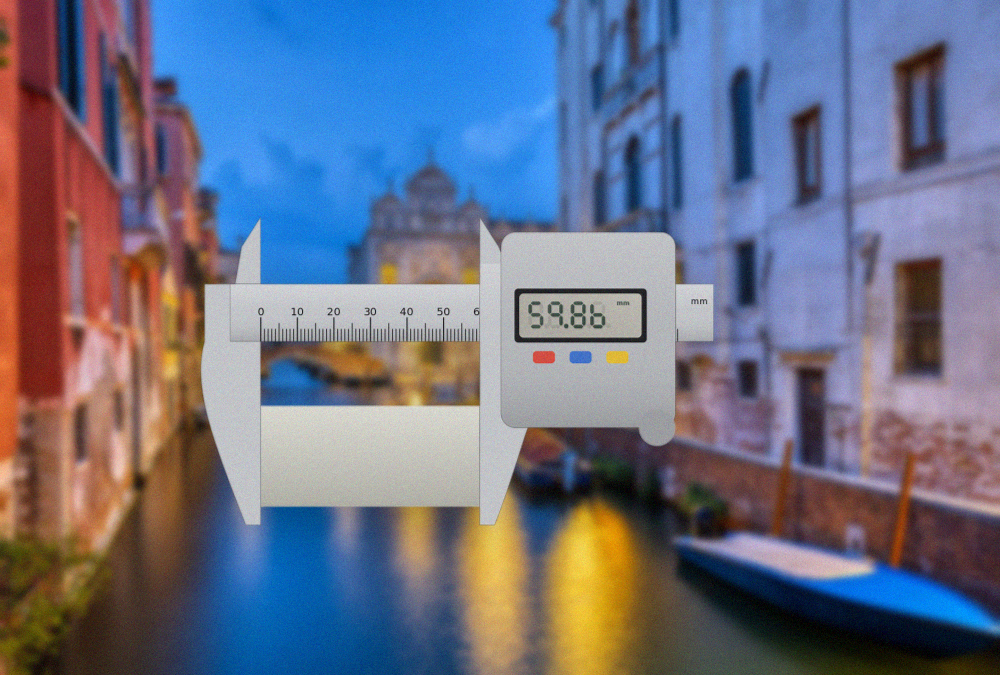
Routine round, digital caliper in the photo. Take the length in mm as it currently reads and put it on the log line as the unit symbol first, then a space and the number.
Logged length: mm 59.86
